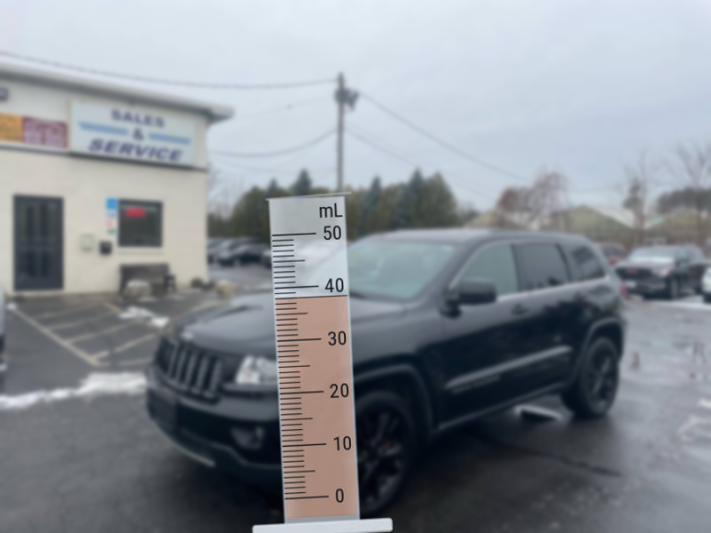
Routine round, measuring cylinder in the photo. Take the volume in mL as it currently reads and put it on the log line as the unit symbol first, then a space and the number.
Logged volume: mL 38
